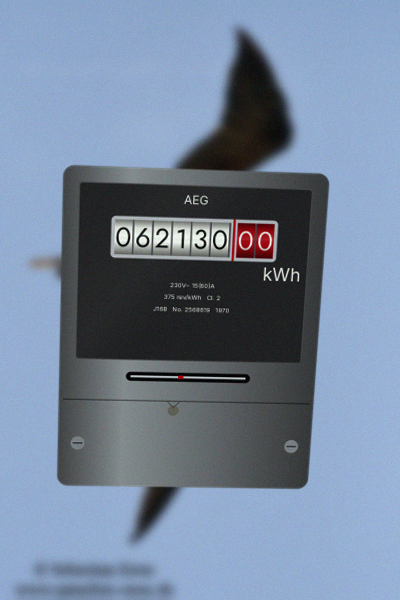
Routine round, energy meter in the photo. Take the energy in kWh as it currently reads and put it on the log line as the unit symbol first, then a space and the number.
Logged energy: kWh 62130.00
